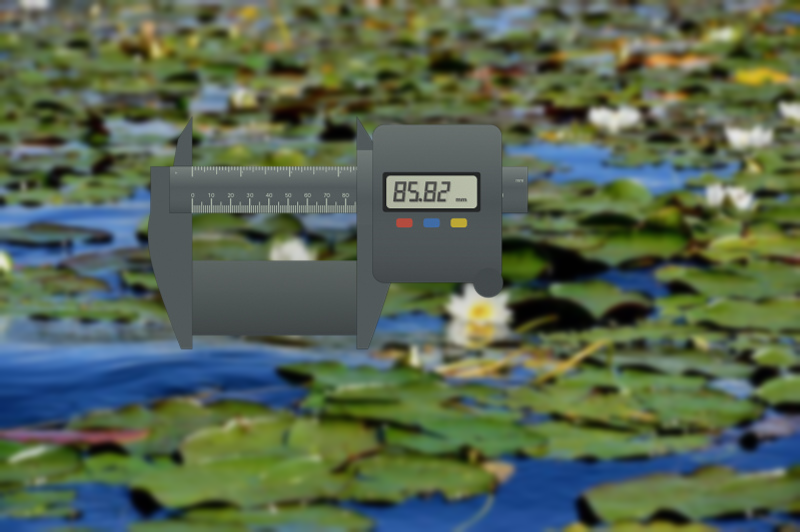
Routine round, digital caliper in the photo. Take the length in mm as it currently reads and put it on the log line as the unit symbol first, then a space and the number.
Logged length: mm 85.82
